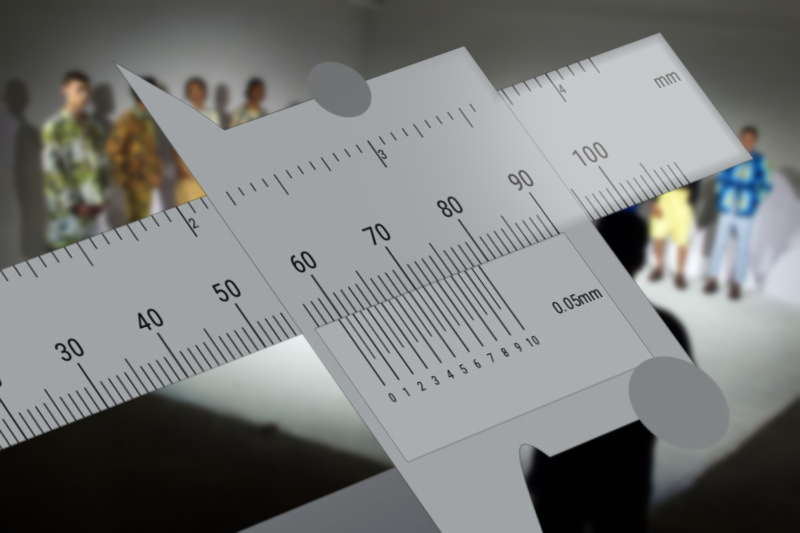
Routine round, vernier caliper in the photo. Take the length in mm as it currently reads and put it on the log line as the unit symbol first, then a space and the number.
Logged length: mm 59.6
